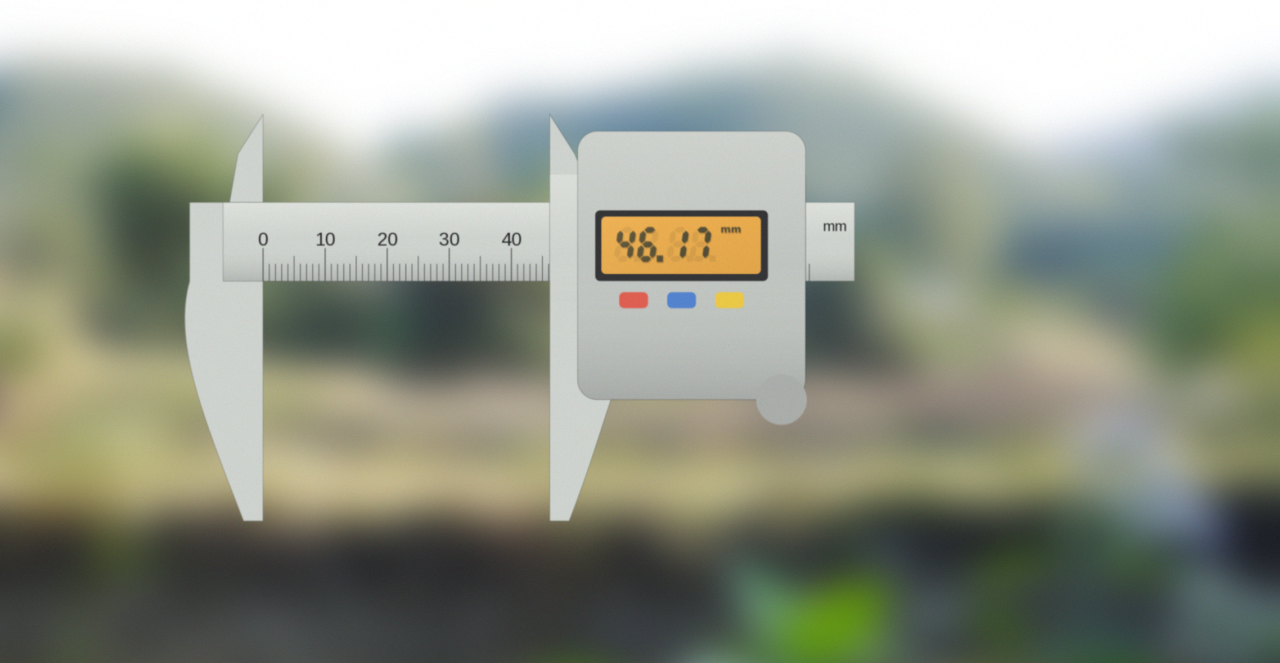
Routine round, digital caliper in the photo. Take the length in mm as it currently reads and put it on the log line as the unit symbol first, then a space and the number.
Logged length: mm 46.17
